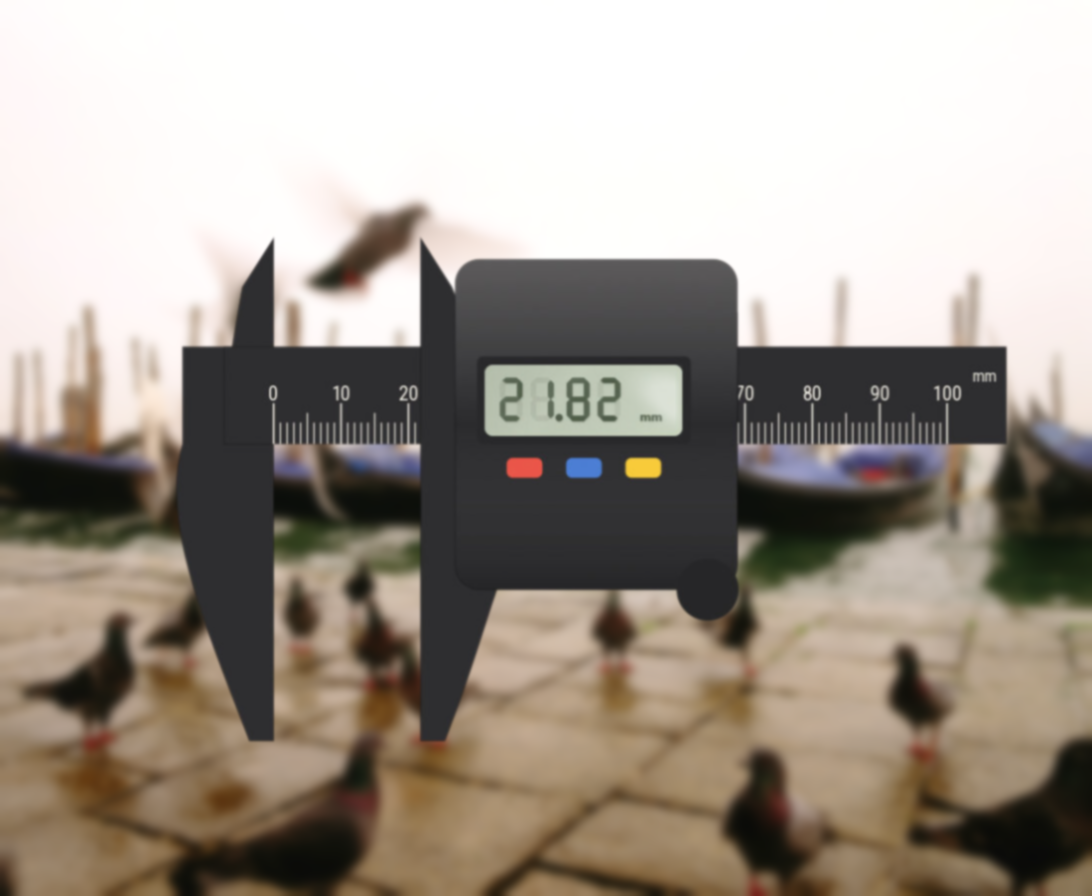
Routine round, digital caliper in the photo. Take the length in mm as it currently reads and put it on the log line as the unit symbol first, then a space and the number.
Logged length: mm 21.82
